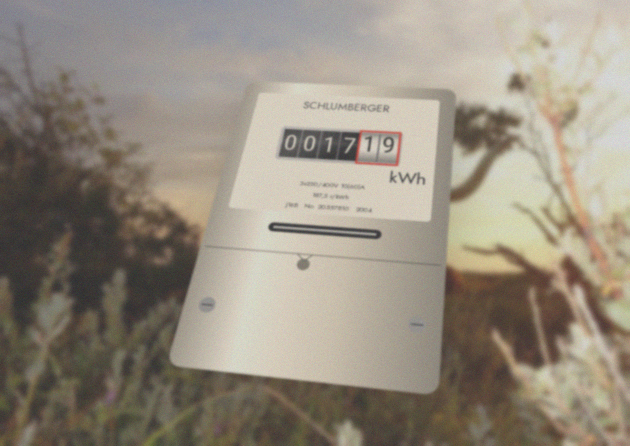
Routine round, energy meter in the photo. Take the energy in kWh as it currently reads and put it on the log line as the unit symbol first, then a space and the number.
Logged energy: kWh 17.19
